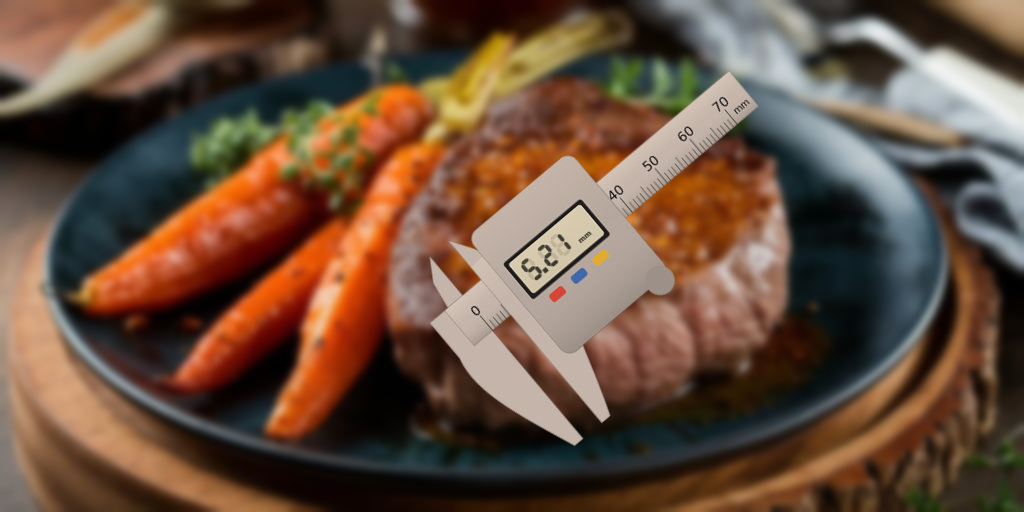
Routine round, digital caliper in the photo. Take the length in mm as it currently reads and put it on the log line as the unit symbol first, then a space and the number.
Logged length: mm 5.21
